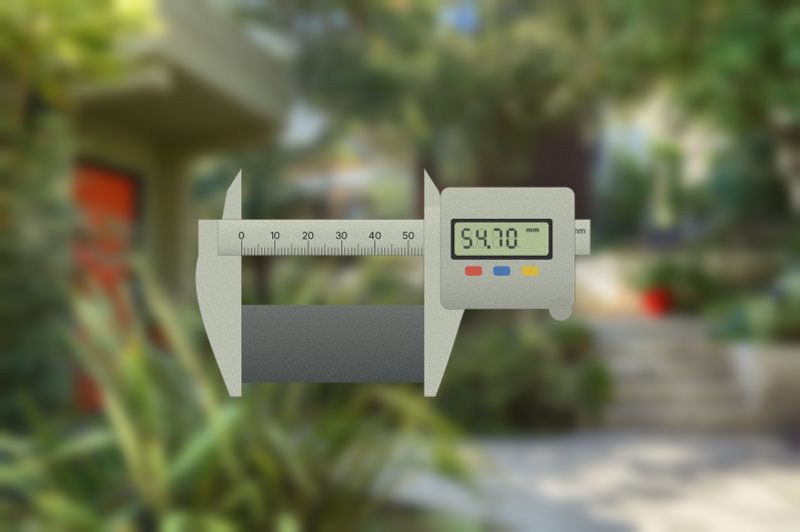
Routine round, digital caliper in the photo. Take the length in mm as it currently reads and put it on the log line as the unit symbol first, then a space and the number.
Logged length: mm 54.70
